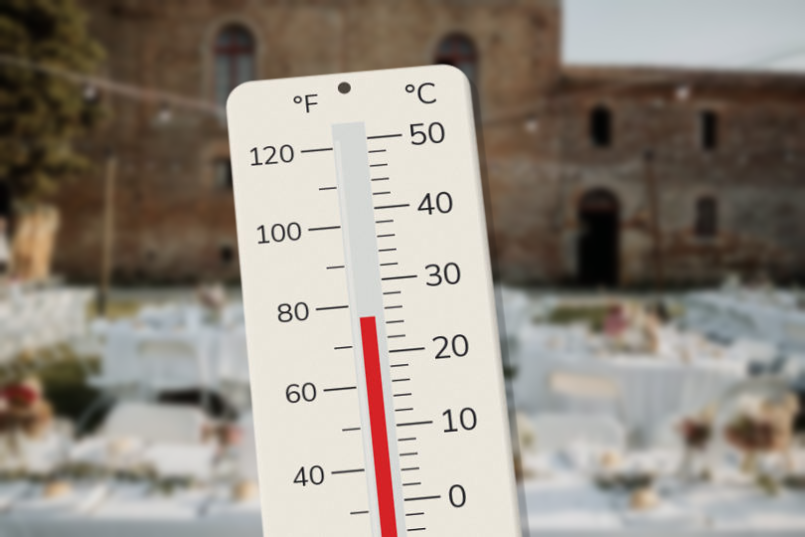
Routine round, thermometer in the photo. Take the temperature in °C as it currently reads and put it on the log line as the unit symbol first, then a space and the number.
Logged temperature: °C 25
